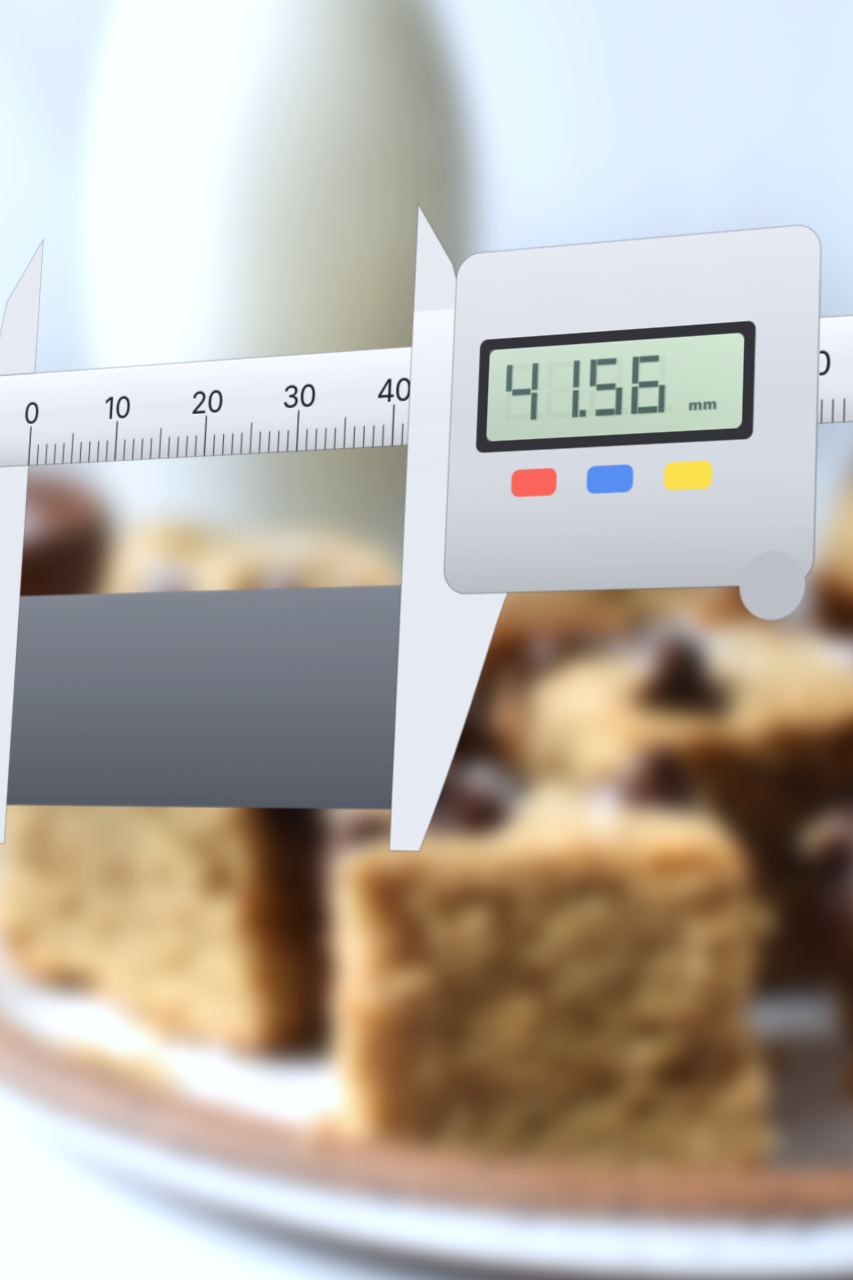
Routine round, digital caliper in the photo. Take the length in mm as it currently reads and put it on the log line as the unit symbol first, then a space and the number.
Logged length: mm 41.56
